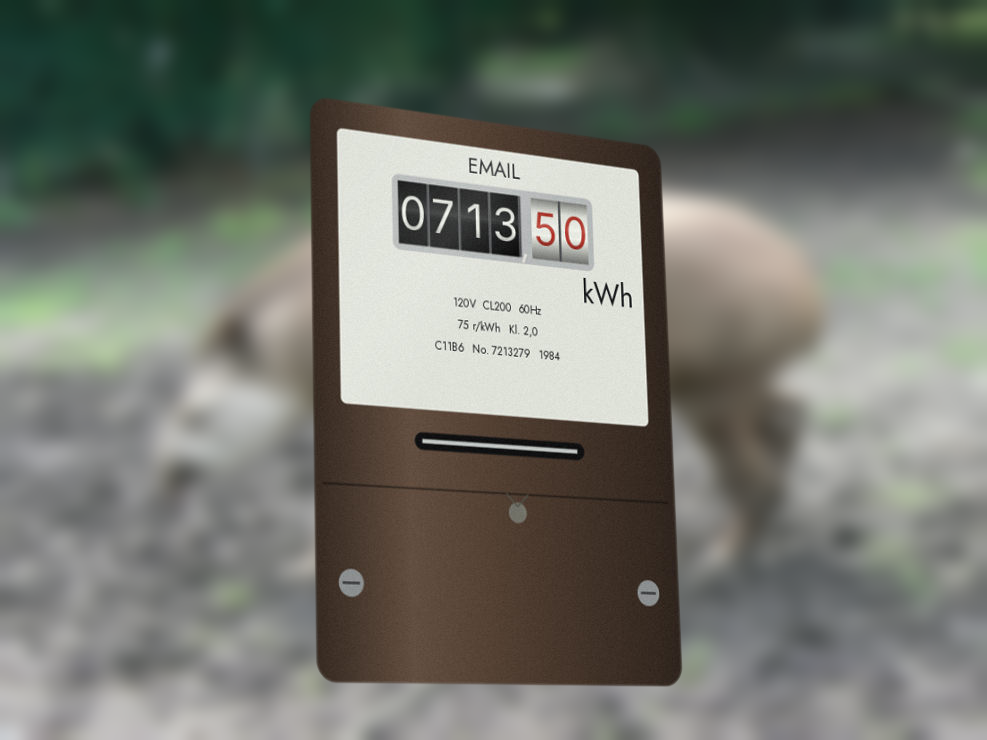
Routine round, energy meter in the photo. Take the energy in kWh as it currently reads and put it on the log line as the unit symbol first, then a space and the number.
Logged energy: kWh 713.50
